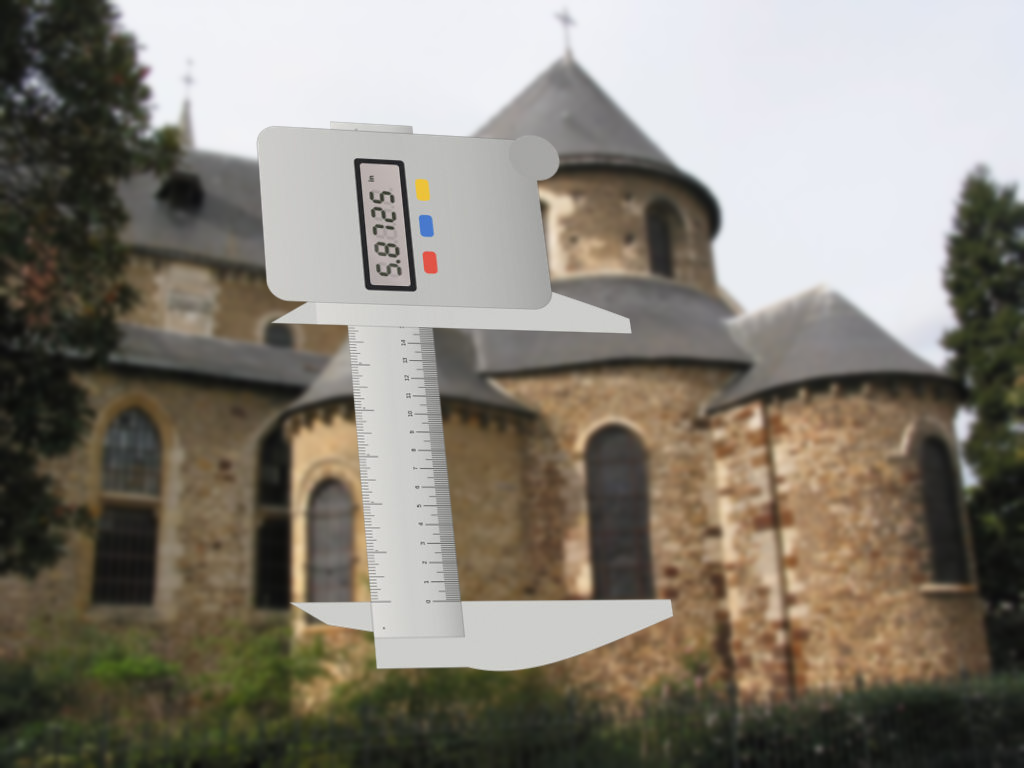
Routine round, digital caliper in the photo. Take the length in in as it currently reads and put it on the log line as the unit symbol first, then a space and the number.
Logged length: in 5.8725
